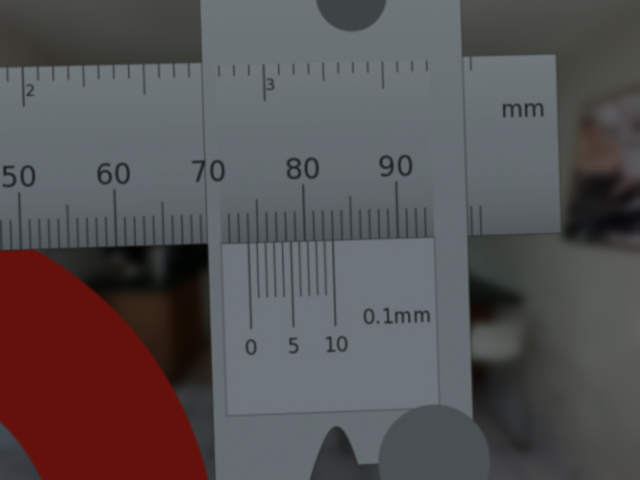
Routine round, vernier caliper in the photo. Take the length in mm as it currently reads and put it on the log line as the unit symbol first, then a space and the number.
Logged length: mm 74.0
